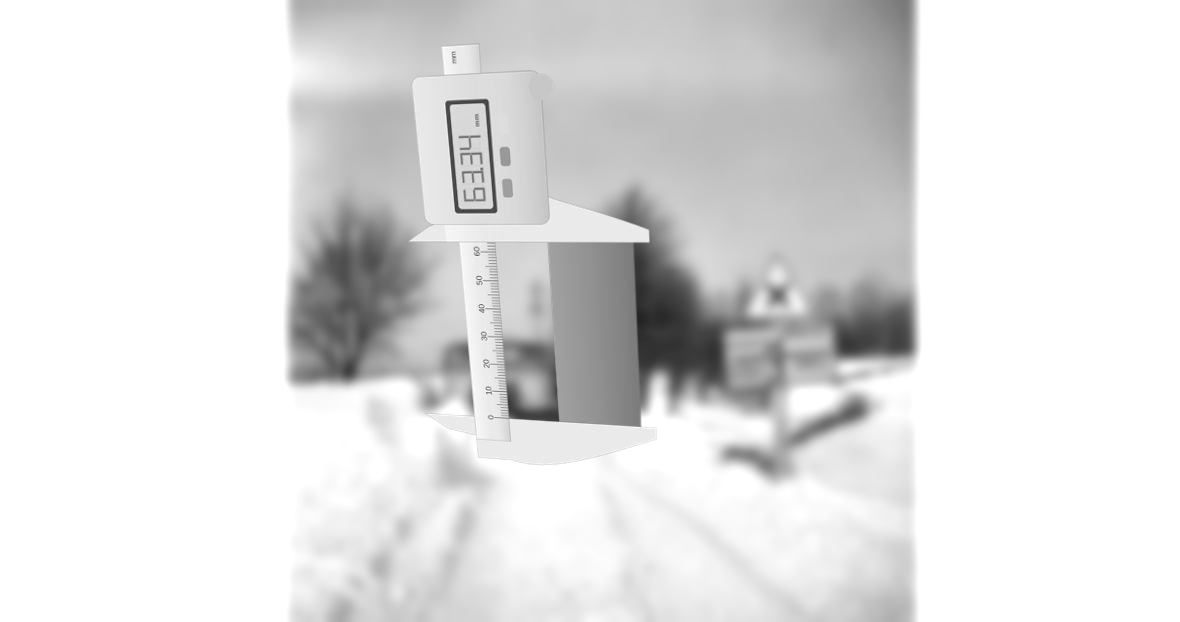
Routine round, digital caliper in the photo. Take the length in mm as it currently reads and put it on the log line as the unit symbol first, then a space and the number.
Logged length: mm 63.34
